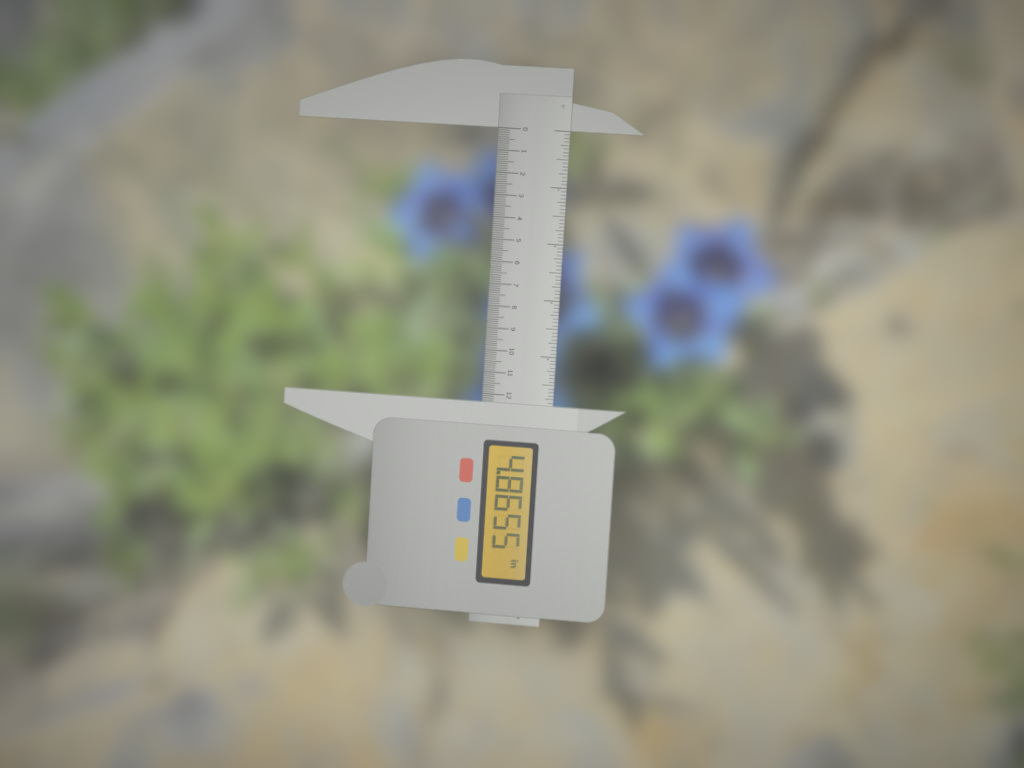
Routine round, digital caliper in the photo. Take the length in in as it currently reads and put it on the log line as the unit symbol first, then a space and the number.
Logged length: in 4.8655
